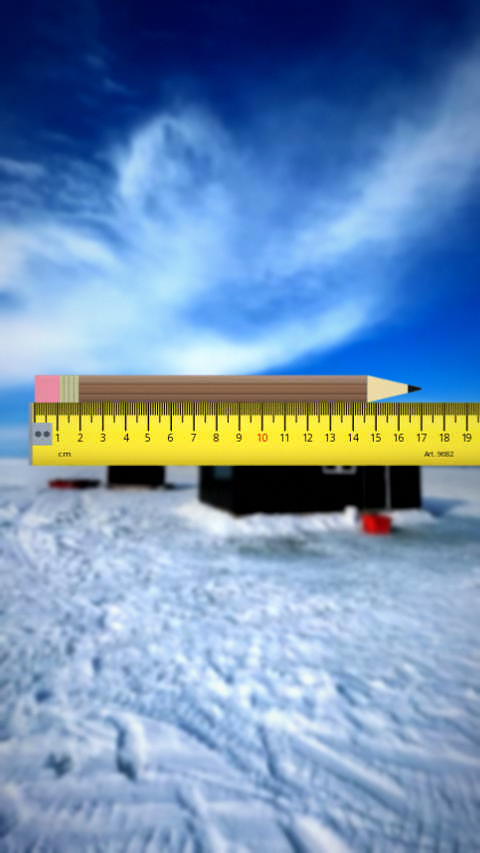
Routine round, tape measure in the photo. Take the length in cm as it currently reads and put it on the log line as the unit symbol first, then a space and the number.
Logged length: cm 17
